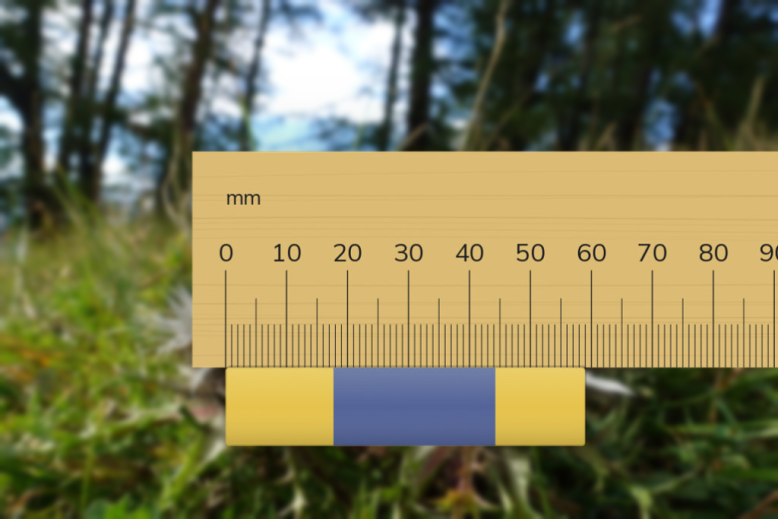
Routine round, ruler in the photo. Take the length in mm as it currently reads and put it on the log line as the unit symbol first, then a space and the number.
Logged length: mm 59
